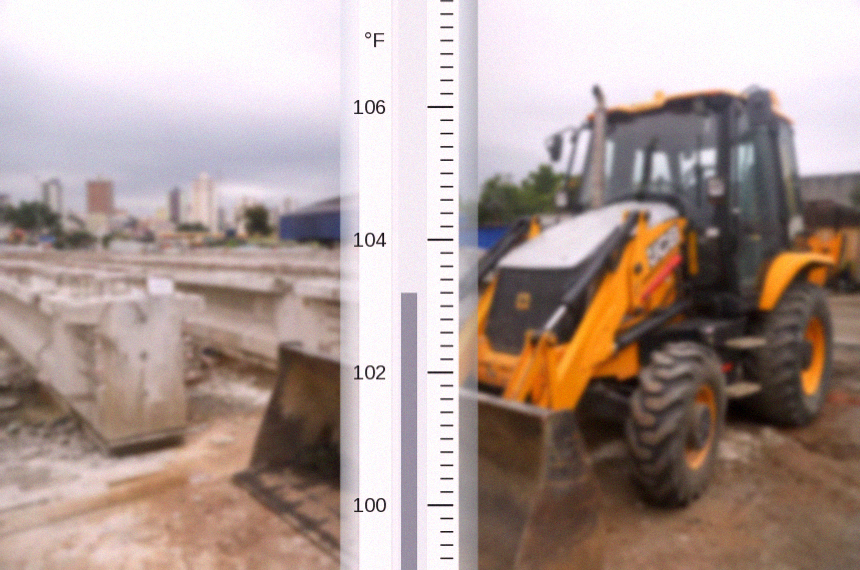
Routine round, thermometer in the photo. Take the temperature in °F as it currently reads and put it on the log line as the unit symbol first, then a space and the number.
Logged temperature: °F 103.2
